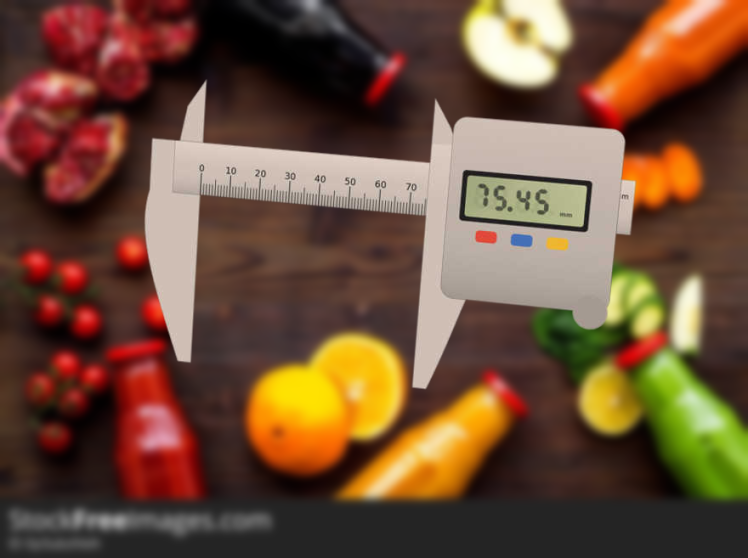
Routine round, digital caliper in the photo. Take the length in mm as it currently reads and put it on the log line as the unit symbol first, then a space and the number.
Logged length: mm 75.45
